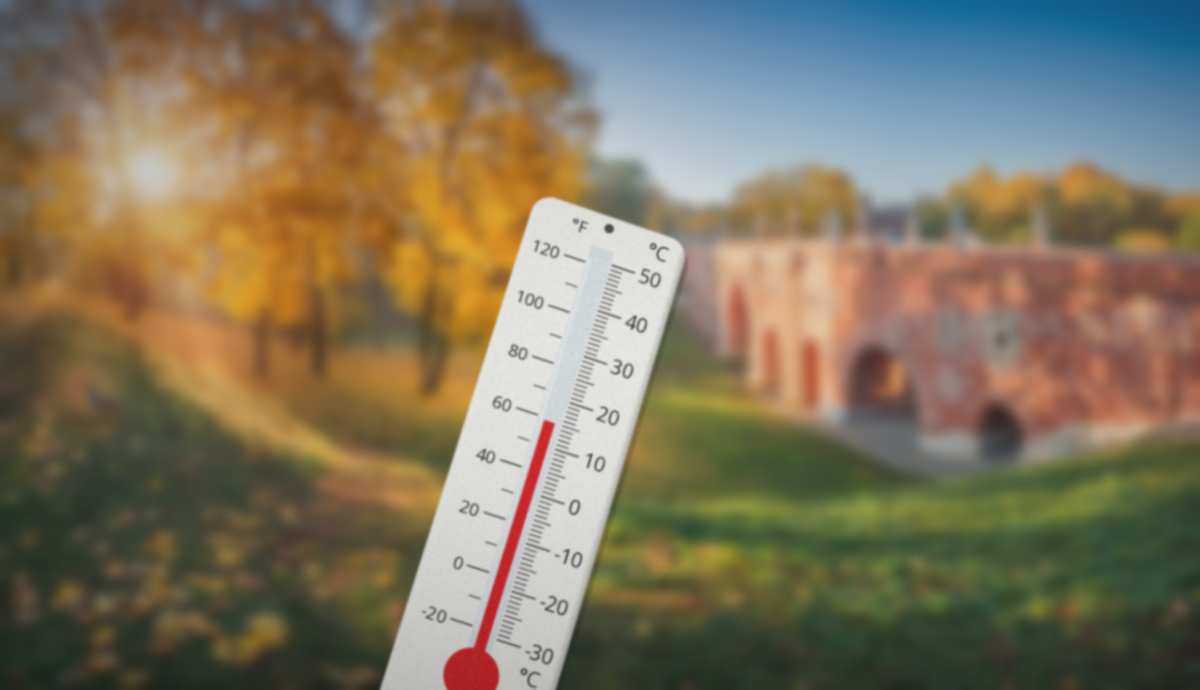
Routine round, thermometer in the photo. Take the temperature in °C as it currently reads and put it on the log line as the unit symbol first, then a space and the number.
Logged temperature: °C 15
